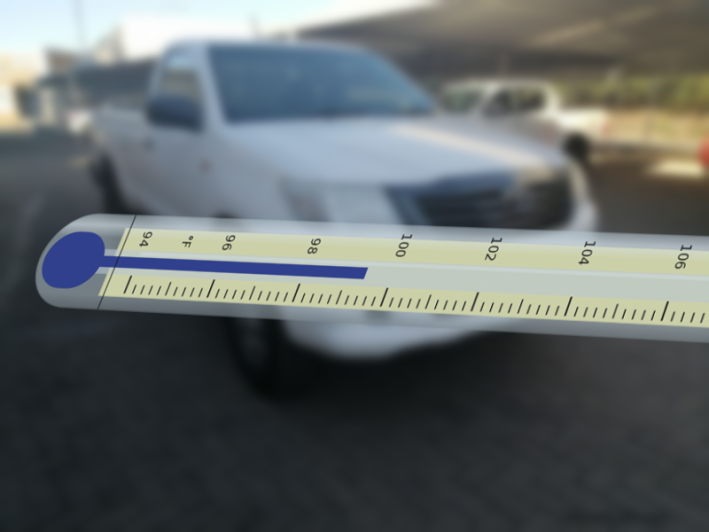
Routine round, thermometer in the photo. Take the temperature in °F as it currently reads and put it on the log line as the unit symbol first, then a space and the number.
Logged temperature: °F 99.4
